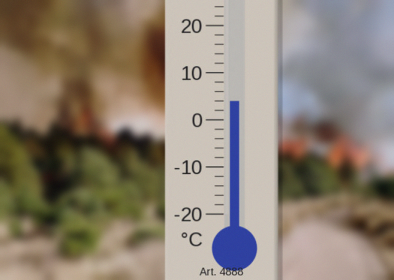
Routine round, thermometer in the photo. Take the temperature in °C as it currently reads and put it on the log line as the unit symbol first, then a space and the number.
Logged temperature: °C 4
